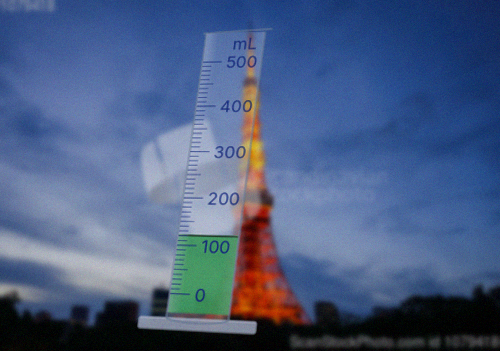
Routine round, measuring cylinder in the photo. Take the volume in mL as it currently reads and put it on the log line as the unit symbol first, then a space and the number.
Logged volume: mL 120
